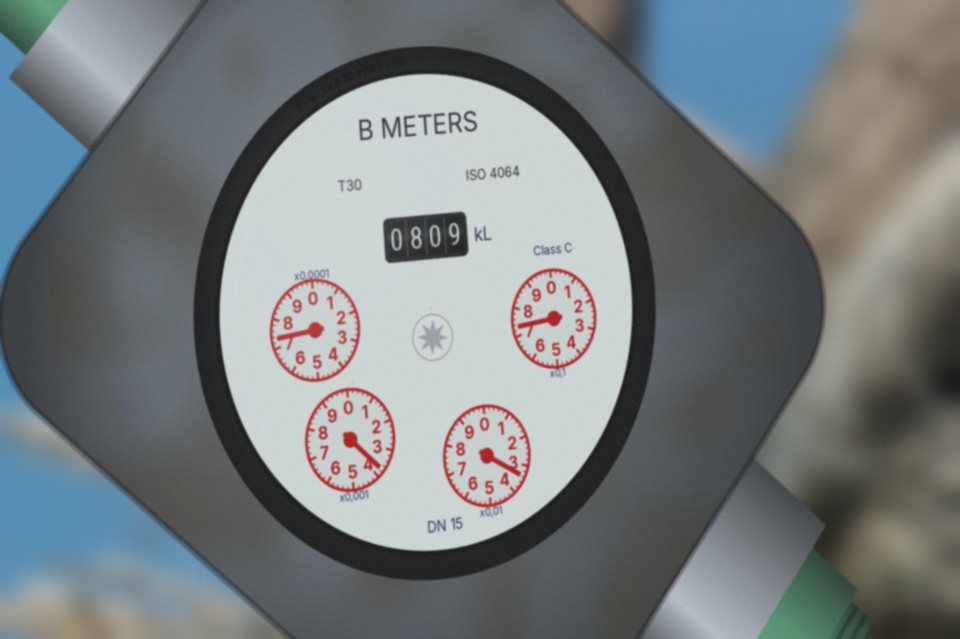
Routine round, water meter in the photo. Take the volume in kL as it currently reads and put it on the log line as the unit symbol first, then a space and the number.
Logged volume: kL 809.7337
